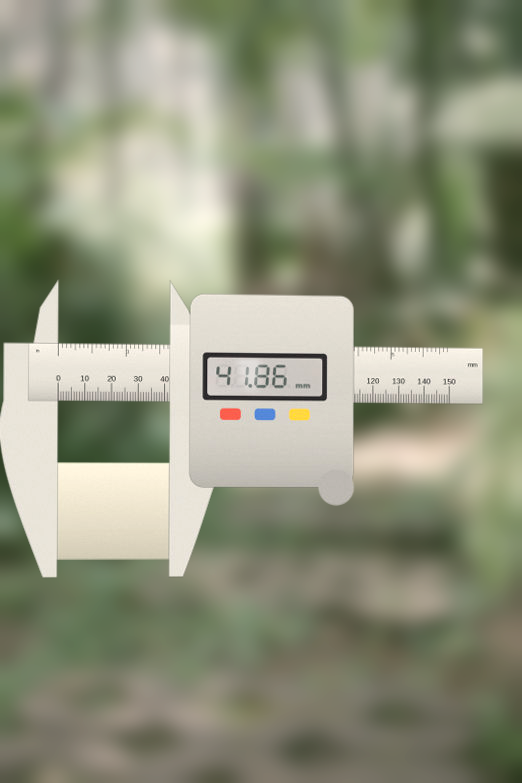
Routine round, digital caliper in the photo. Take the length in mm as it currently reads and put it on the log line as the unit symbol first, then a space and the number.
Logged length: mm 41.86
